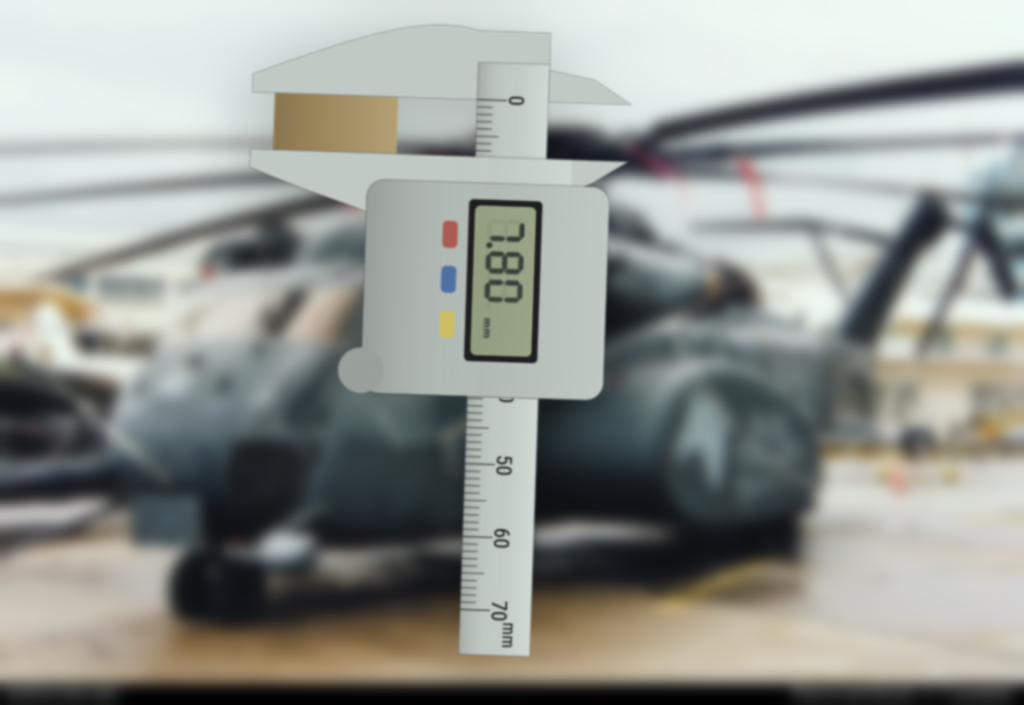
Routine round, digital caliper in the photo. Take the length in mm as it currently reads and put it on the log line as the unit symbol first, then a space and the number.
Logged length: mm 7.80
